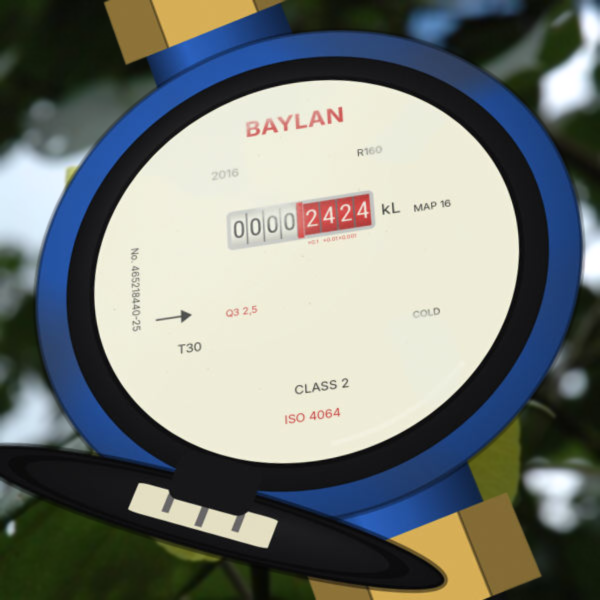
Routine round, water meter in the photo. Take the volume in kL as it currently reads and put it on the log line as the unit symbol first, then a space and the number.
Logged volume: kL 0.2424
